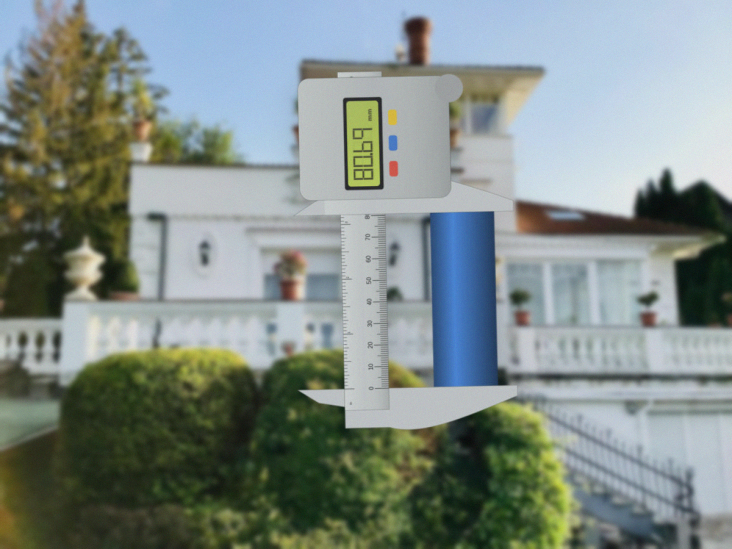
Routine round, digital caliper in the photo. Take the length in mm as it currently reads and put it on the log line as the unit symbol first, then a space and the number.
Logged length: mm 80.69
